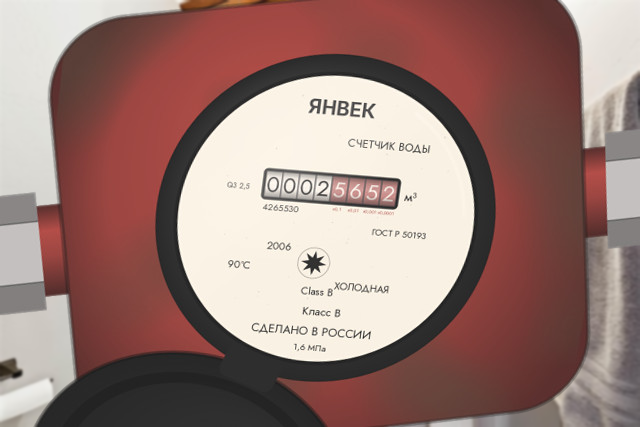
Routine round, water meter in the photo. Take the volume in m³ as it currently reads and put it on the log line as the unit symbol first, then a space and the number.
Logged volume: m³ 2.5652
